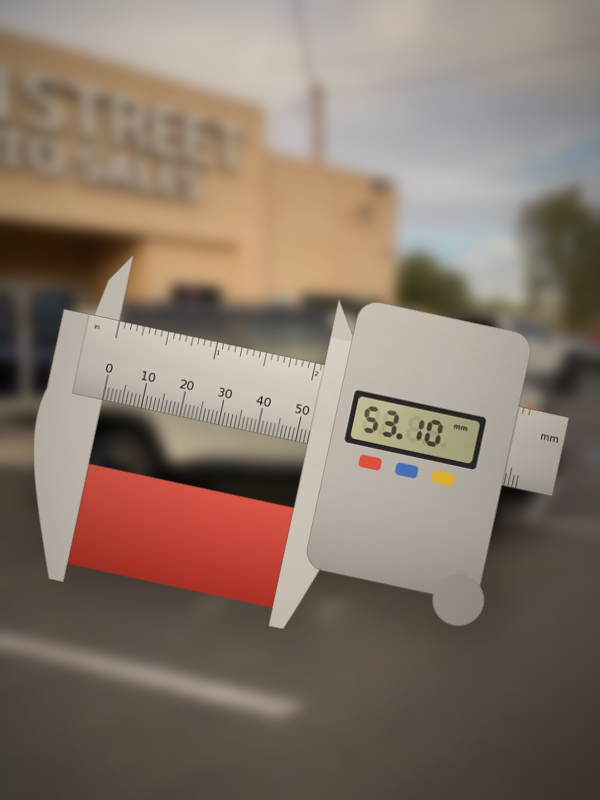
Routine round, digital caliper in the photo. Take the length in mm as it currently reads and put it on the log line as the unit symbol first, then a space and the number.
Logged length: mm 53.10
